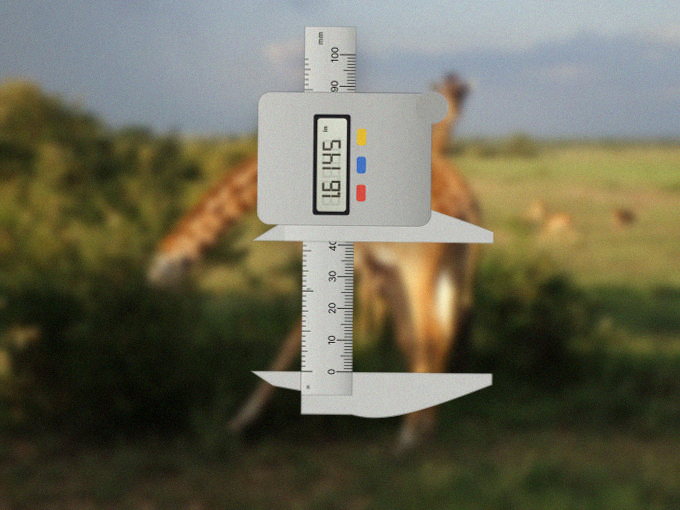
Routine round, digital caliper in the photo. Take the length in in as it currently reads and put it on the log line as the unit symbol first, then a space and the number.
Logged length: in 1.6145
